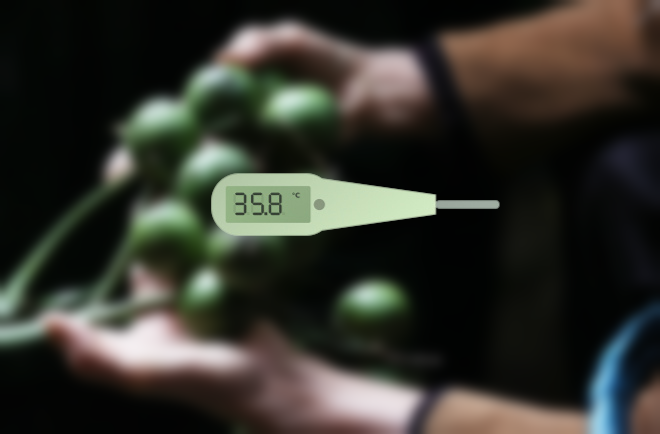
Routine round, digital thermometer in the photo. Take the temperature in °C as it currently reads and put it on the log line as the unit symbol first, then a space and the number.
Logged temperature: °C 35.8
